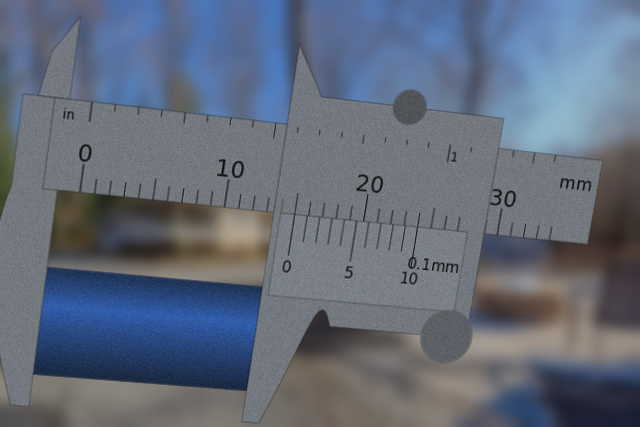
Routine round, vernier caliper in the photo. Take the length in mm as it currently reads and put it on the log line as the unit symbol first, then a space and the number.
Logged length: mm 15.0
